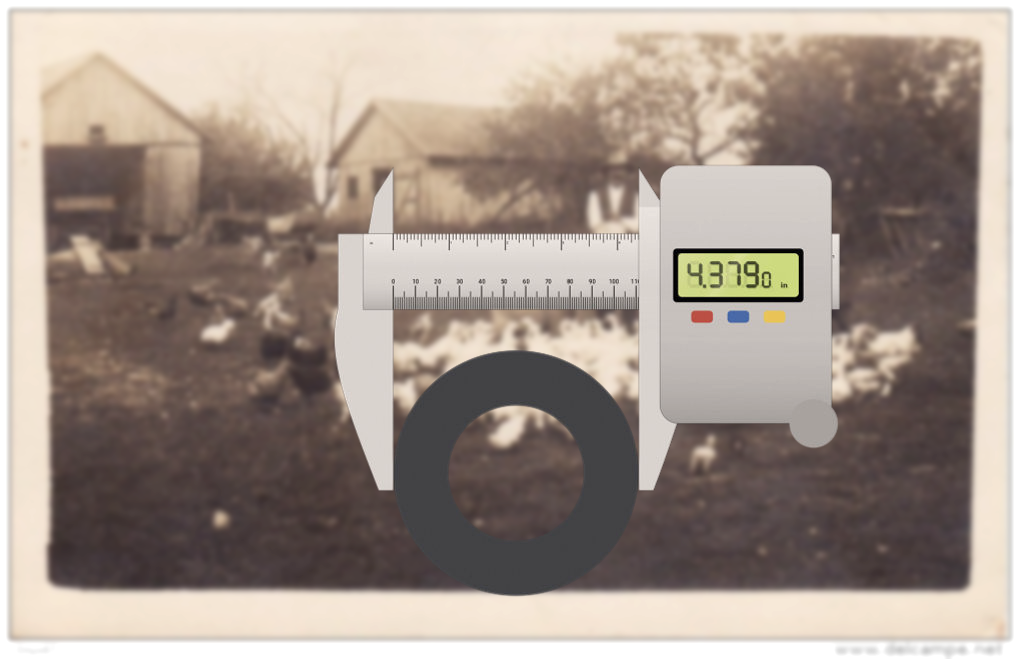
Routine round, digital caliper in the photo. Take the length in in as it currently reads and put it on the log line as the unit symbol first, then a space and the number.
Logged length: in 4.3790
